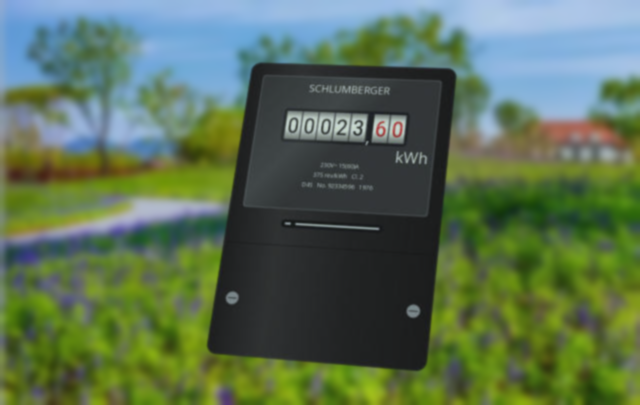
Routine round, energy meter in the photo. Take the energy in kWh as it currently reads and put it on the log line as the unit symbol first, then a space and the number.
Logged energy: kWh 23.60
